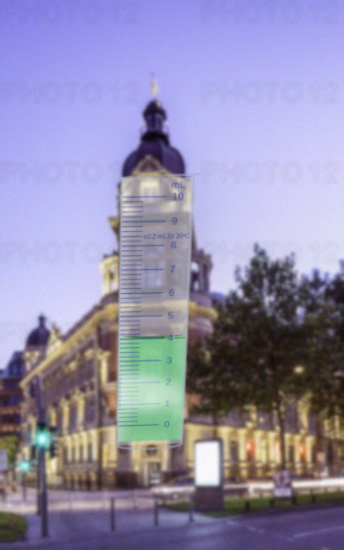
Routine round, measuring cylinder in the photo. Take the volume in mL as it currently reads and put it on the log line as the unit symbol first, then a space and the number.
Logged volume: mL 4
